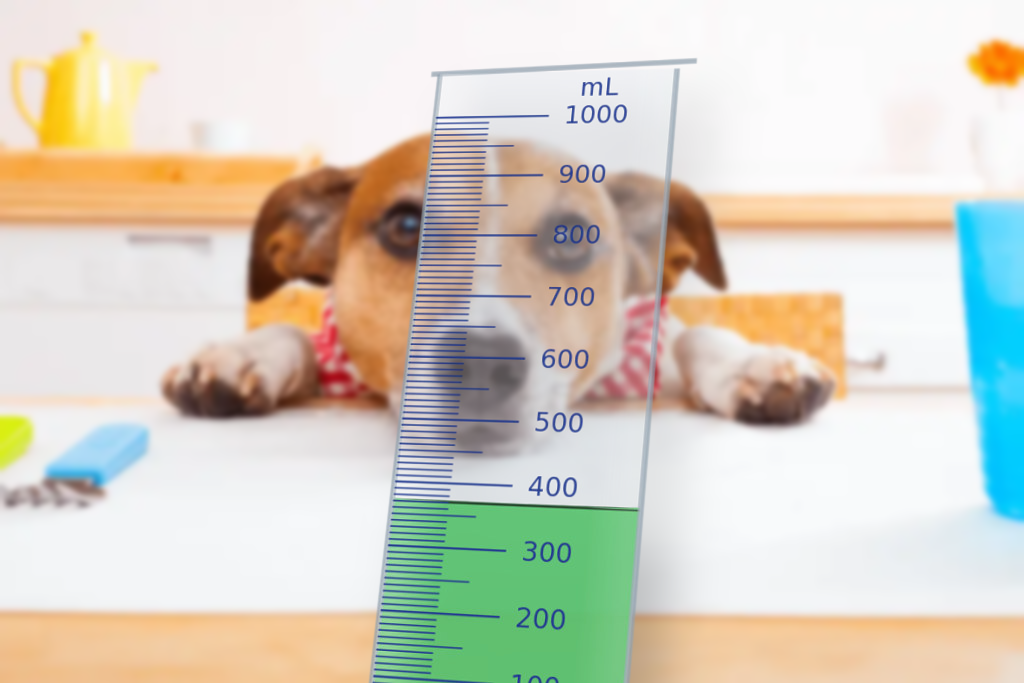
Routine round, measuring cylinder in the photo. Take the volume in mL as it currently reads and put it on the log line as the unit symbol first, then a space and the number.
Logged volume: mL 370
